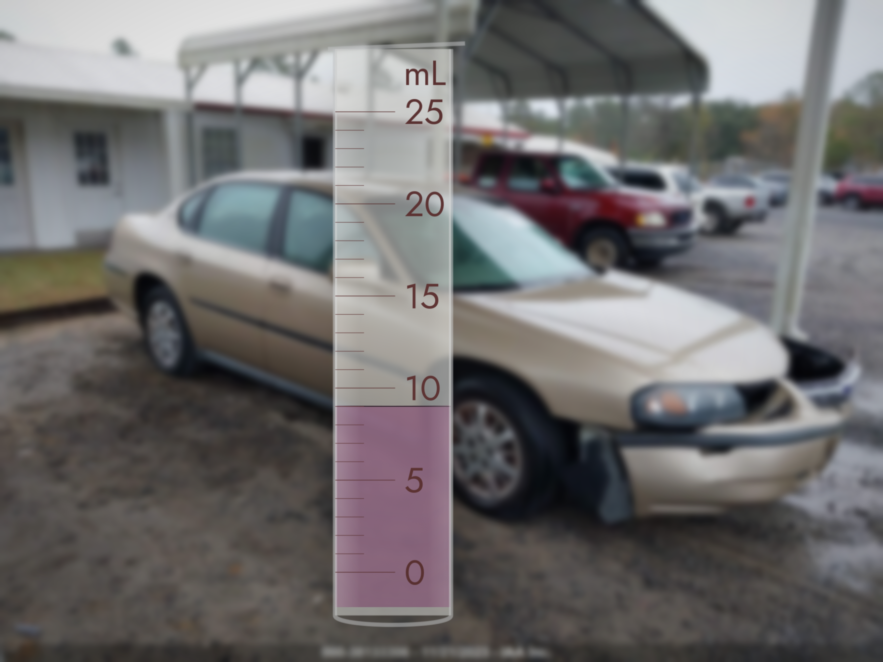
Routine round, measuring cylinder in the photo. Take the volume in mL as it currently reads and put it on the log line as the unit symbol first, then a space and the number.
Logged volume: mL 9
